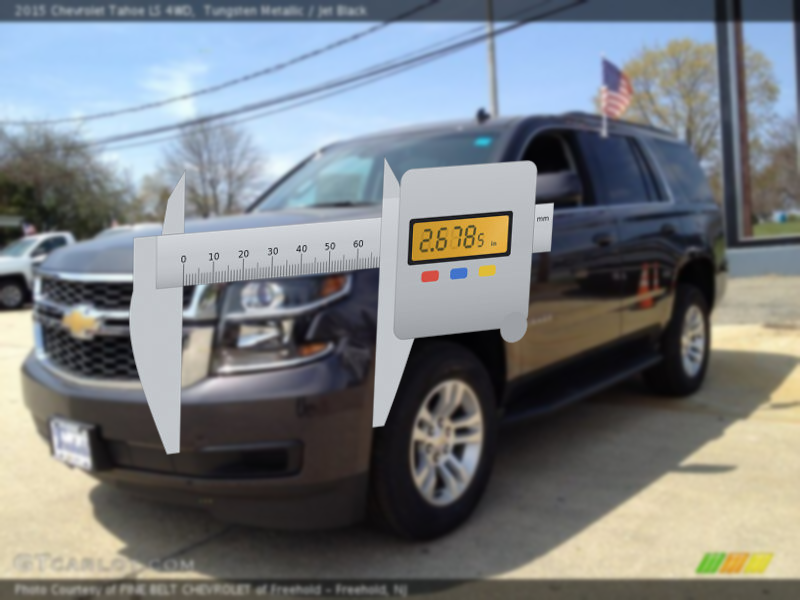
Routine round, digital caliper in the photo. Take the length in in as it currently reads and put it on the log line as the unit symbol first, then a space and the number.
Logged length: in 2.6785
